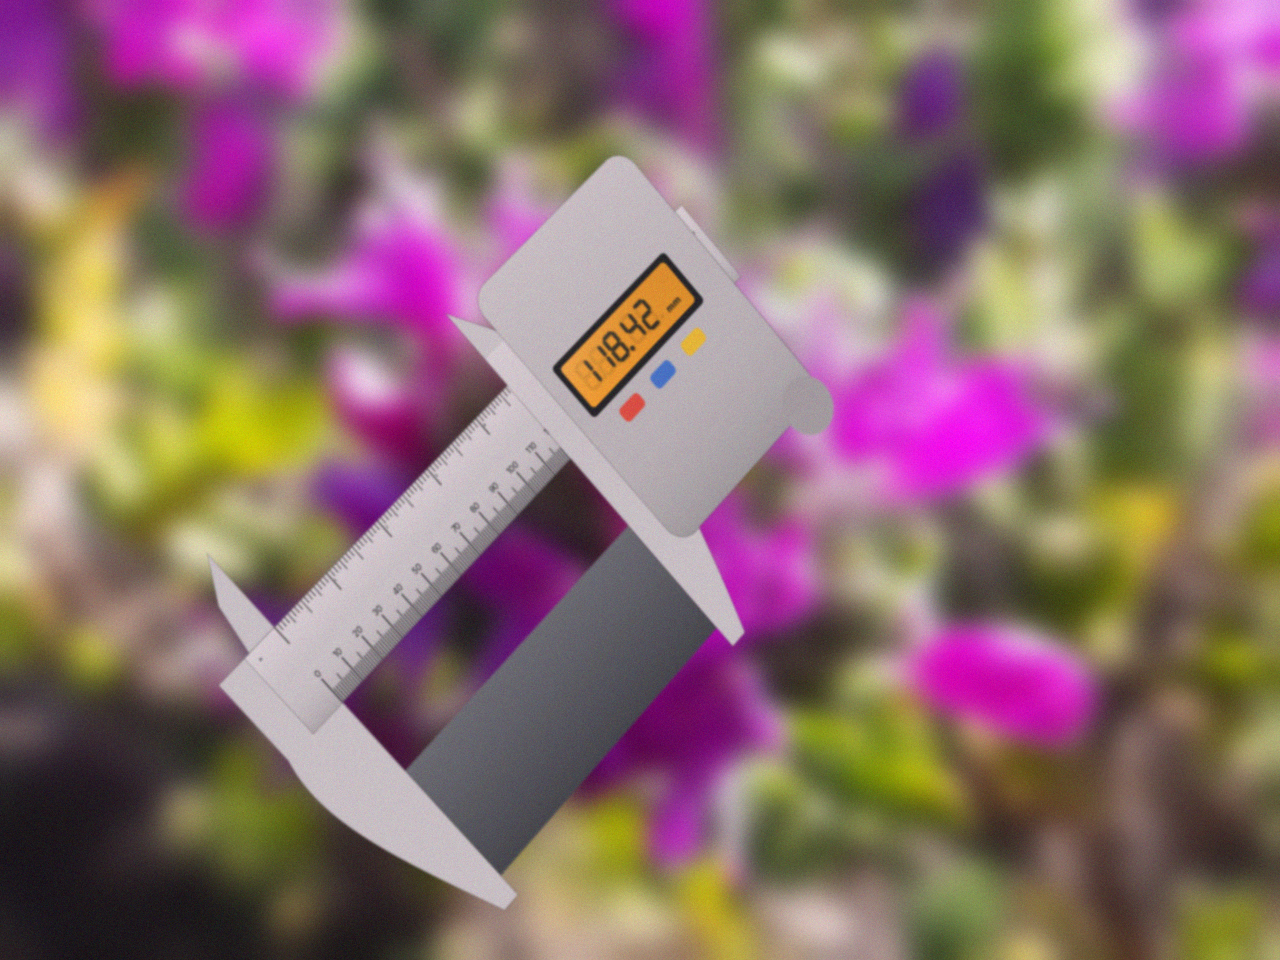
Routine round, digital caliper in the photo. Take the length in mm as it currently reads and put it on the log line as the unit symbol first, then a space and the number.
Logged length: mm 118.42
